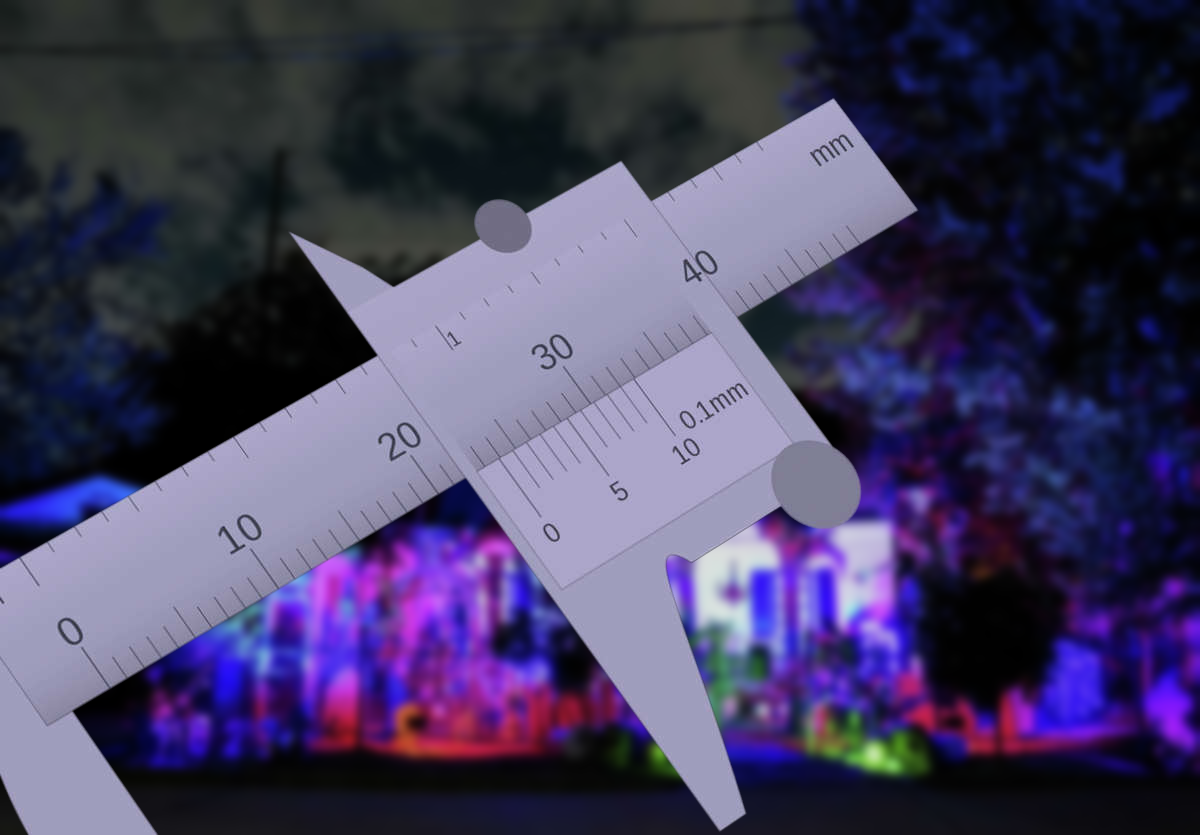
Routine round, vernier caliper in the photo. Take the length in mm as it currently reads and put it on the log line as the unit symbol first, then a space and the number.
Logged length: mm 23.9
